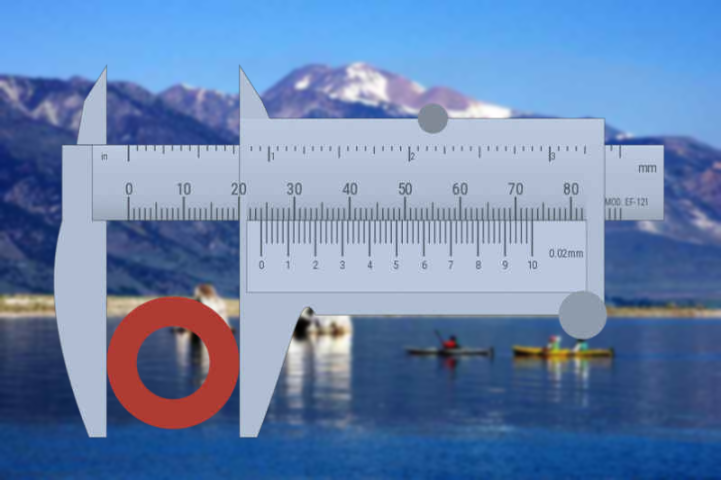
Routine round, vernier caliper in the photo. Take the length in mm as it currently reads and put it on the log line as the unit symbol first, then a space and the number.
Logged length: mm 24.0
